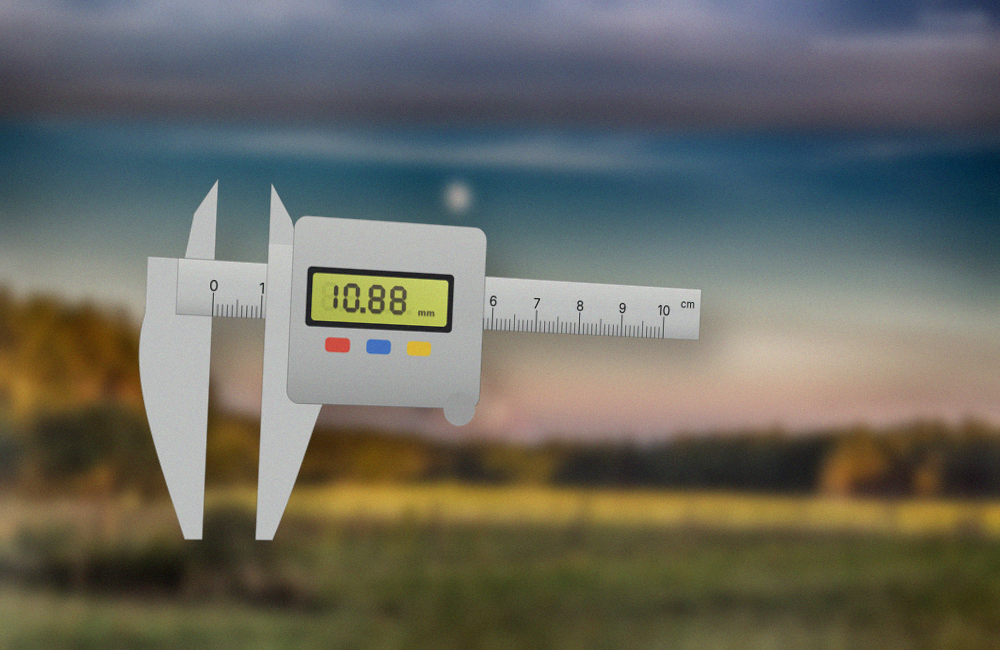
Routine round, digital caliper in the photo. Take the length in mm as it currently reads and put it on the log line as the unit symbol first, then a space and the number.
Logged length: mm 10.88
